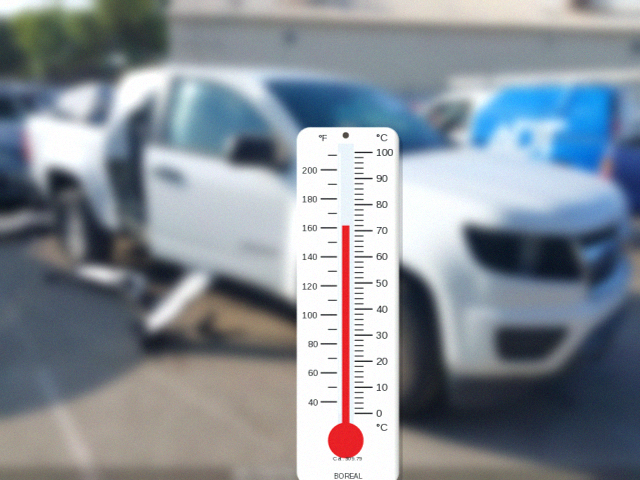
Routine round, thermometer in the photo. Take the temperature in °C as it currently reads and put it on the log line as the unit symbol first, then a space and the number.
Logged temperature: °C 72
